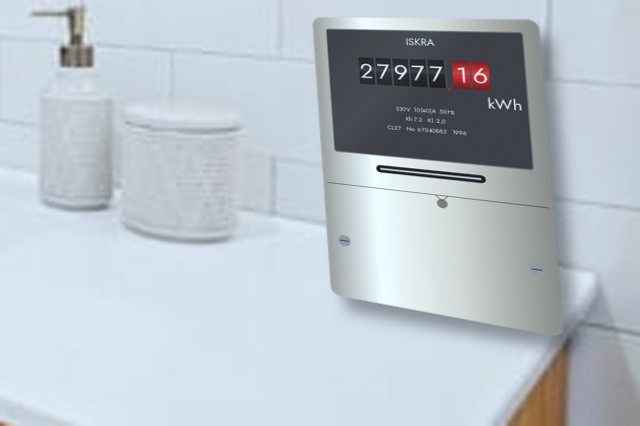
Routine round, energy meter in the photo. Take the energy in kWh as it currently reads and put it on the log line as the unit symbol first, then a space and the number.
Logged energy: kWh 27977.16
